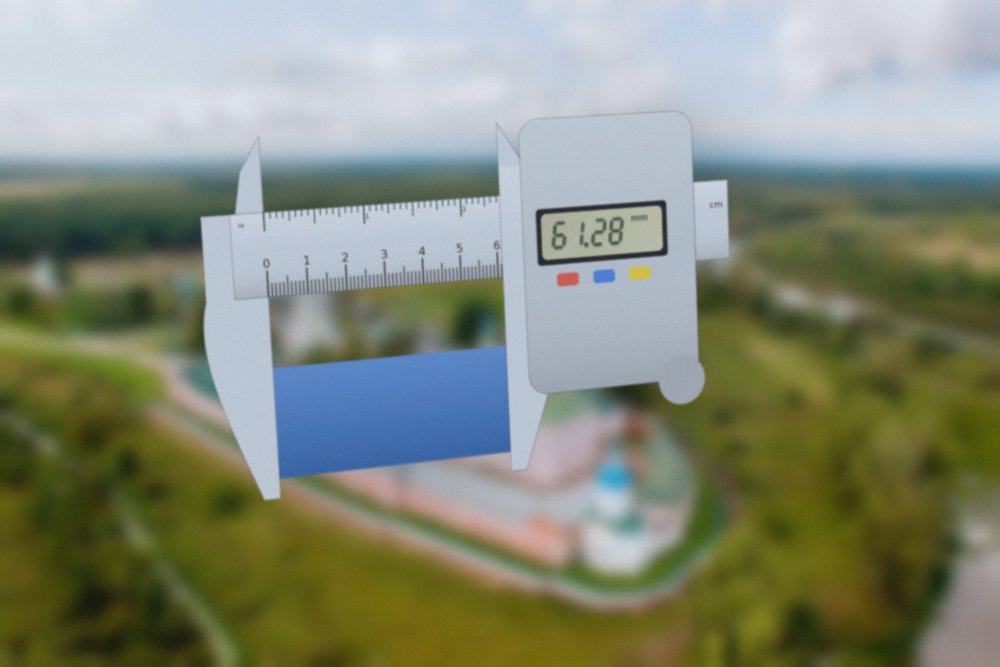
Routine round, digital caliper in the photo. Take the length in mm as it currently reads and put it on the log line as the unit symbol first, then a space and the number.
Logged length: mm 61.28
